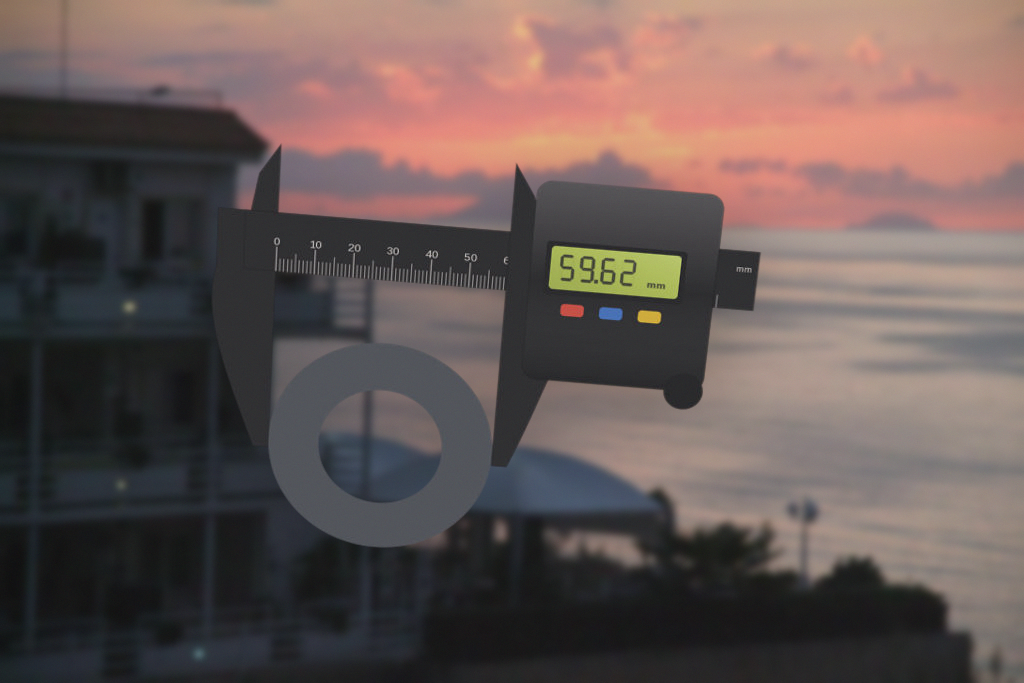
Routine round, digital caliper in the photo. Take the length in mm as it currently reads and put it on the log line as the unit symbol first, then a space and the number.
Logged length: mm 59.62
